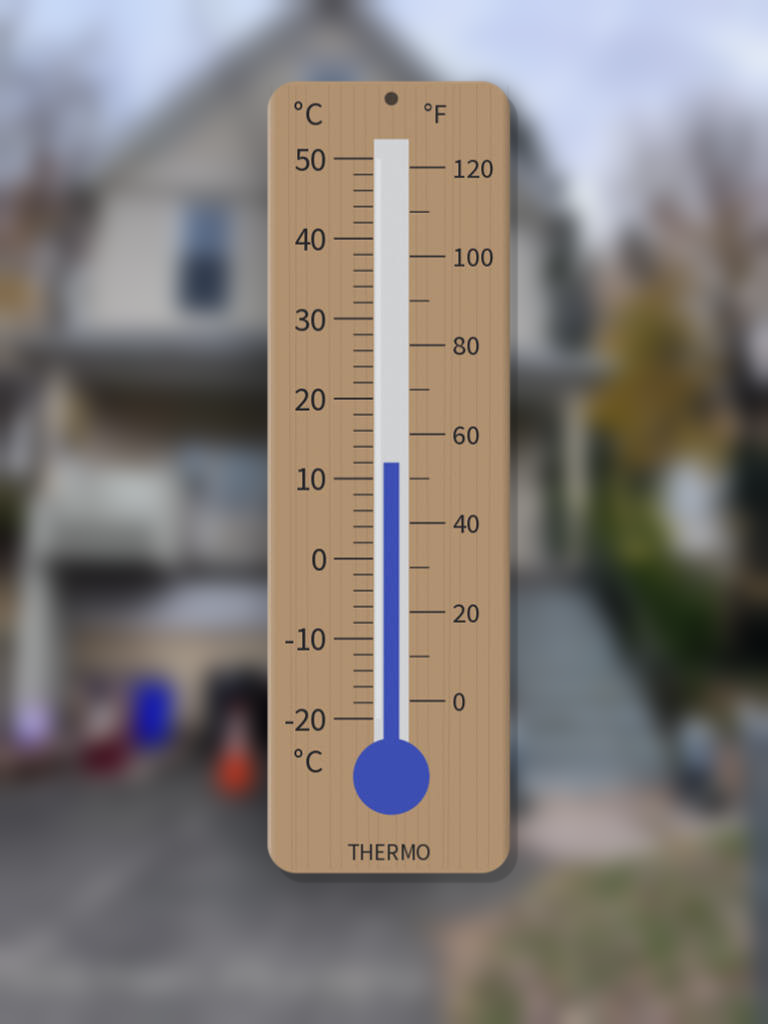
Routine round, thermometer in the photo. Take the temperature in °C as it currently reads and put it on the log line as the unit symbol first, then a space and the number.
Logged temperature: °C 12
